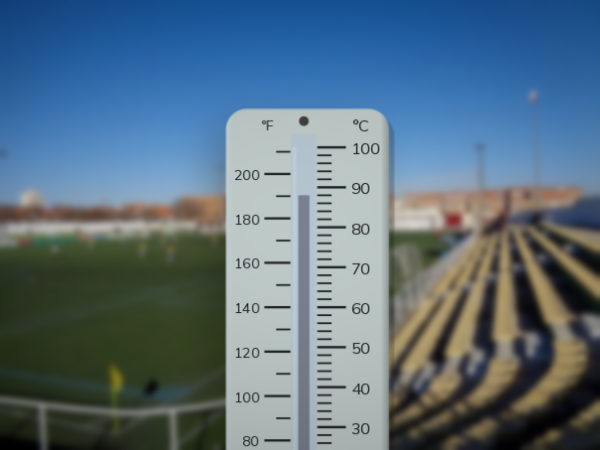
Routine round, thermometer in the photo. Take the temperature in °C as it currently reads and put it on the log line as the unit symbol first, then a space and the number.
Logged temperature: °C 88
